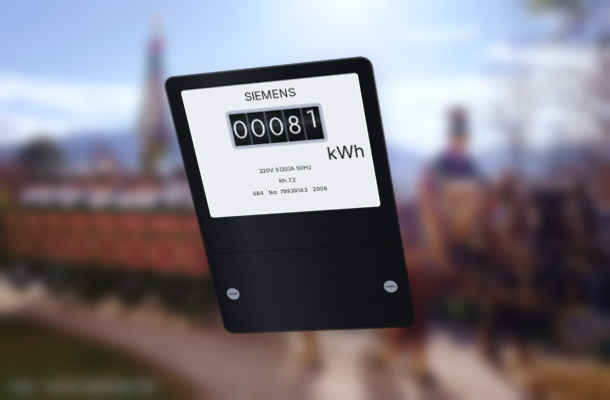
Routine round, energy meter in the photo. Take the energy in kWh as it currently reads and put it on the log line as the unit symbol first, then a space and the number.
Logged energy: kWh 81
